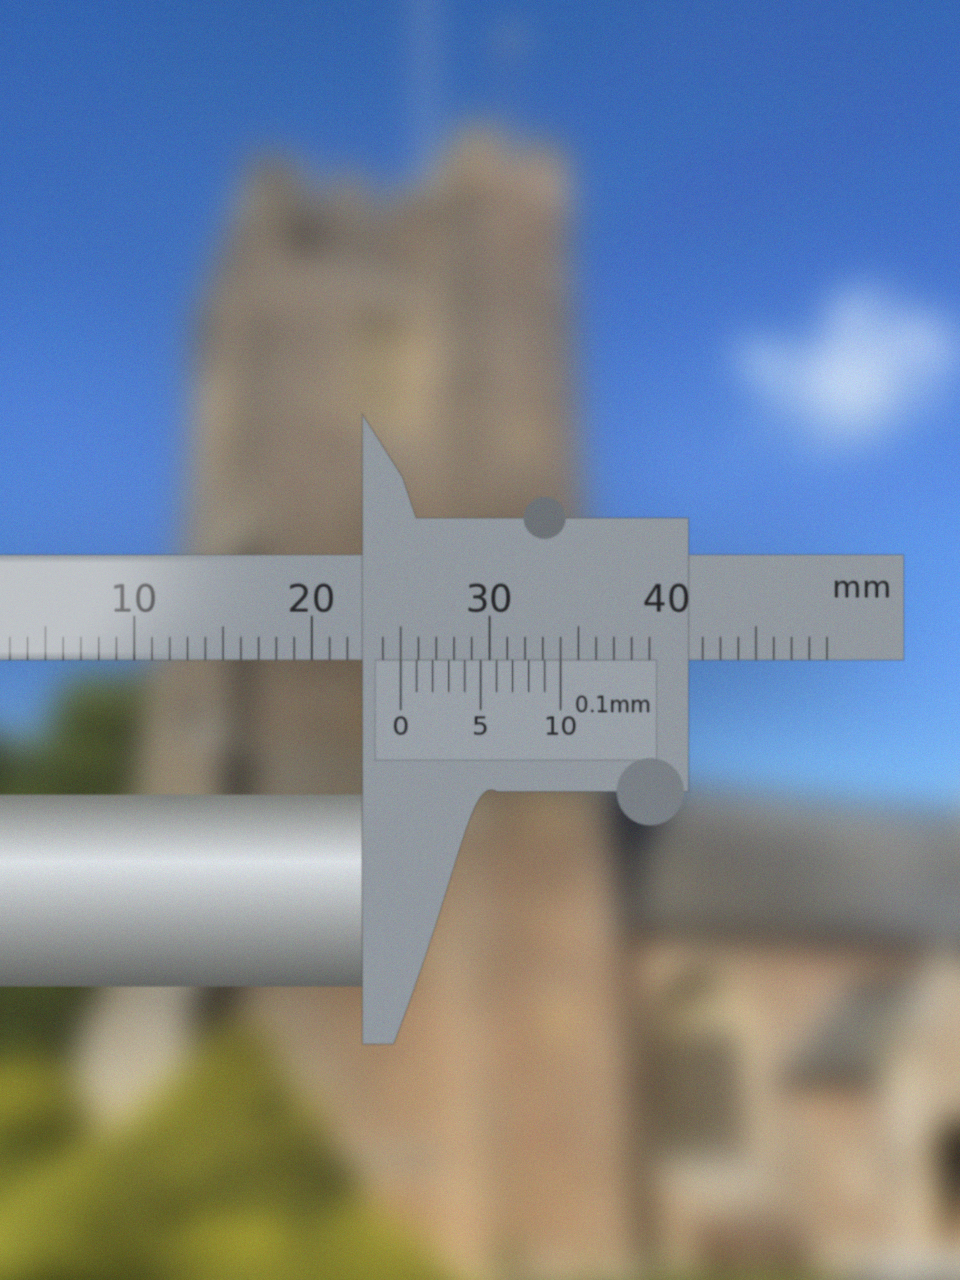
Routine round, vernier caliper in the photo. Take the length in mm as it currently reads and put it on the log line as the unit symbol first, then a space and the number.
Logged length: mm 25.0
